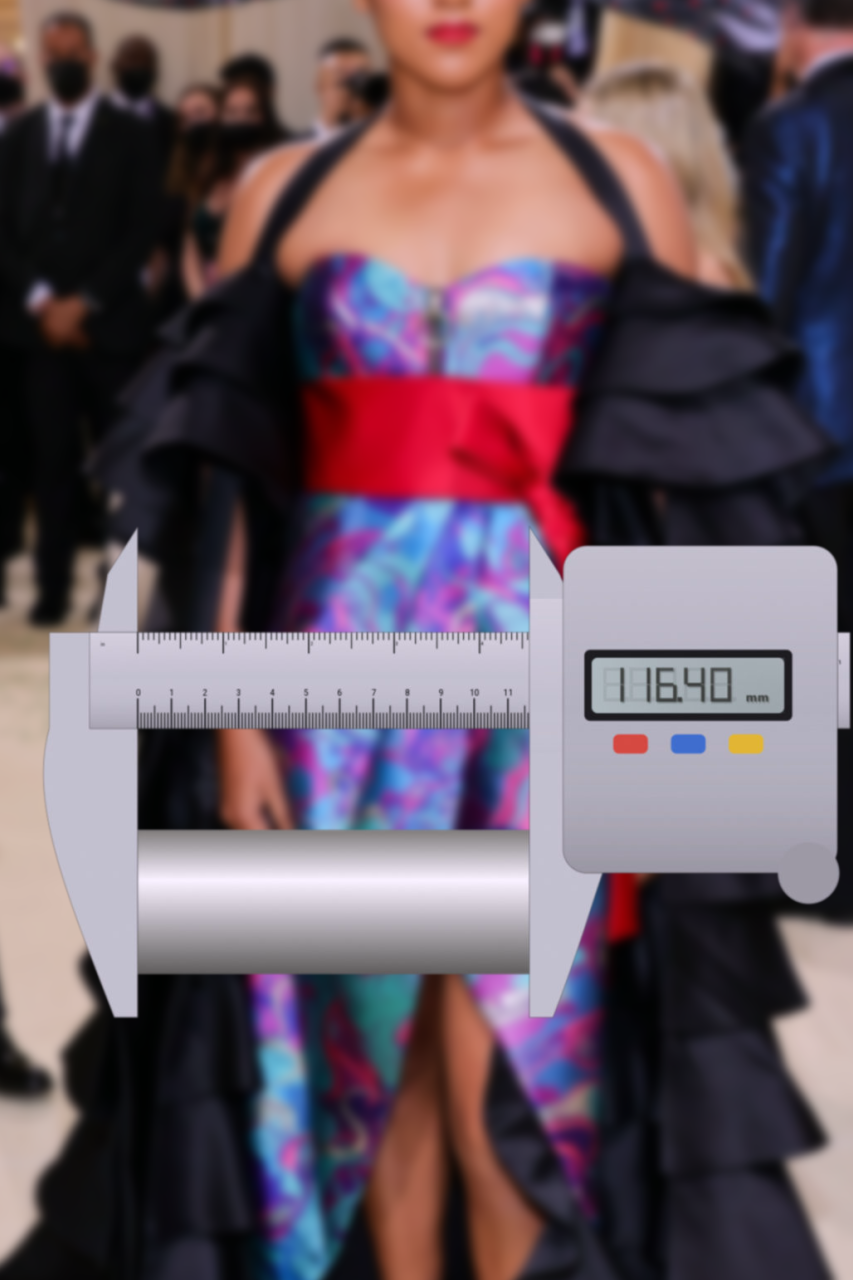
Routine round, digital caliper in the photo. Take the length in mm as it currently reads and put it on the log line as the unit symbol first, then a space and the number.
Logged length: mm 116.40
